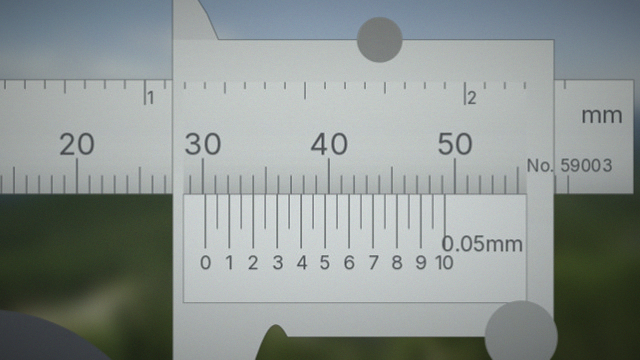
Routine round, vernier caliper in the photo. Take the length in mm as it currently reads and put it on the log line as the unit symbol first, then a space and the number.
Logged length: mm 30.2
